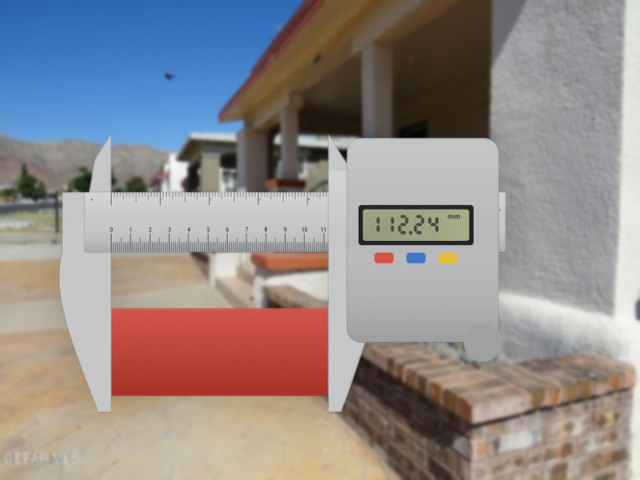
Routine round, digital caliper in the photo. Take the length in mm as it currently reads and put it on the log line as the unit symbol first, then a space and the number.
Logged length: mm 112.24
